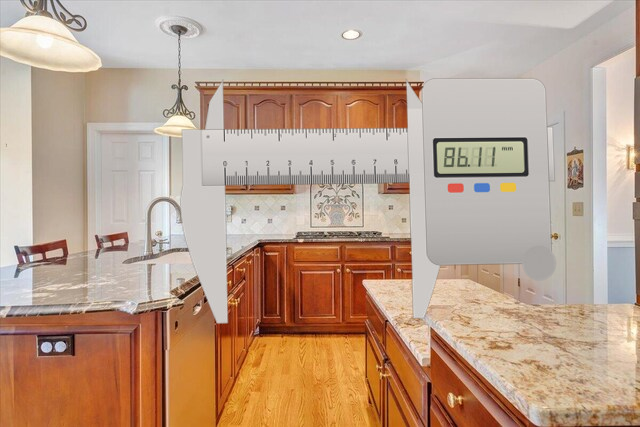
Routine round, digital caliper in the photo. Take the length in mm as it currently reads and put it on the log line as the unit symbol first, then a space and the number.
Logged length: mm 86.11
